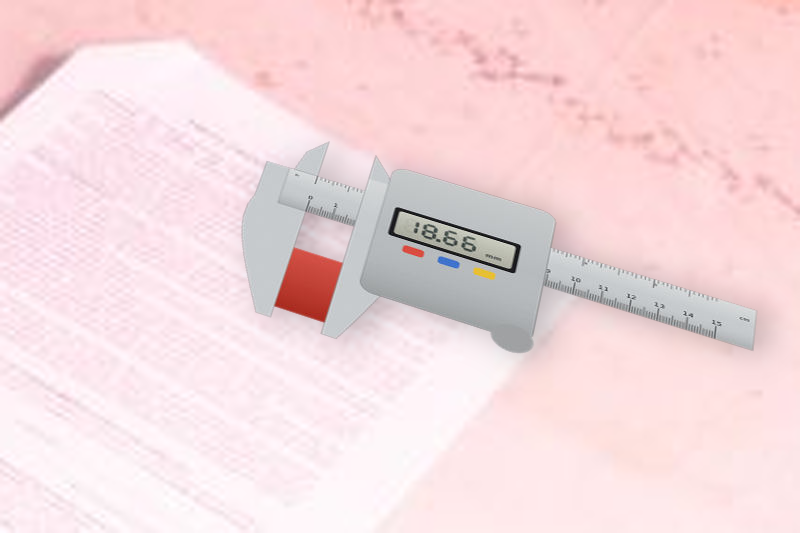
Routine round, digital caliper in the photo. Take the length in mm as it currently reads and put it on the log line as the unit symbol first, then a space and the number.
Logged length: mm 18.66
